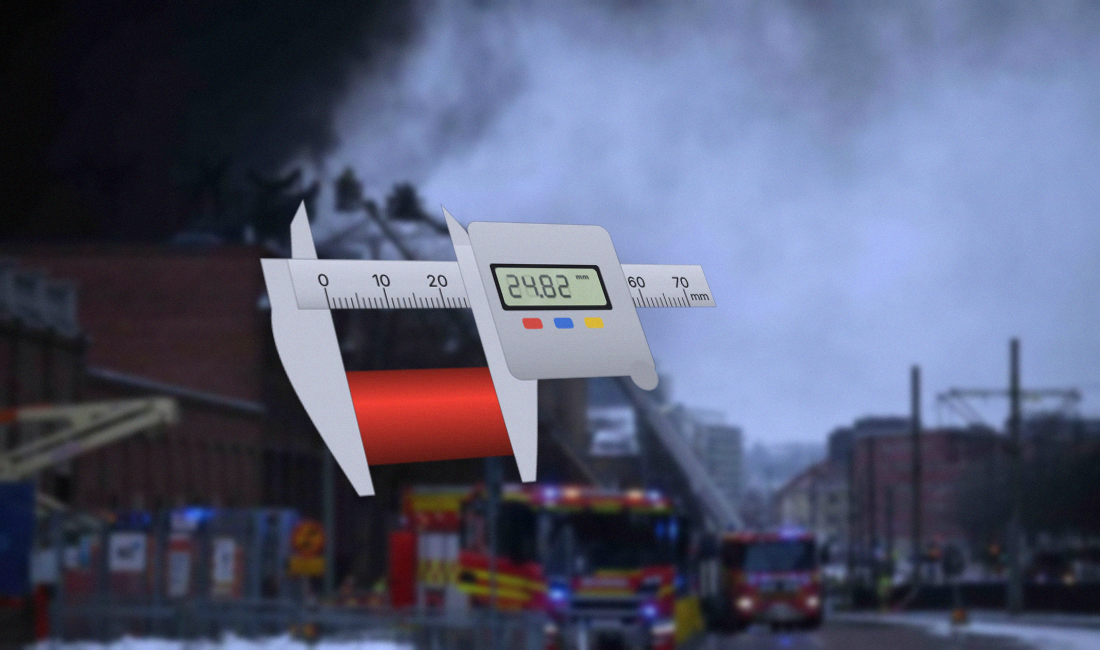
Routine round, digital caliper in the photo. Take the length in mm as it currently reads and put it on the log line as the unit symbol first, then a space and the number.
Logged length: mm 24.82
